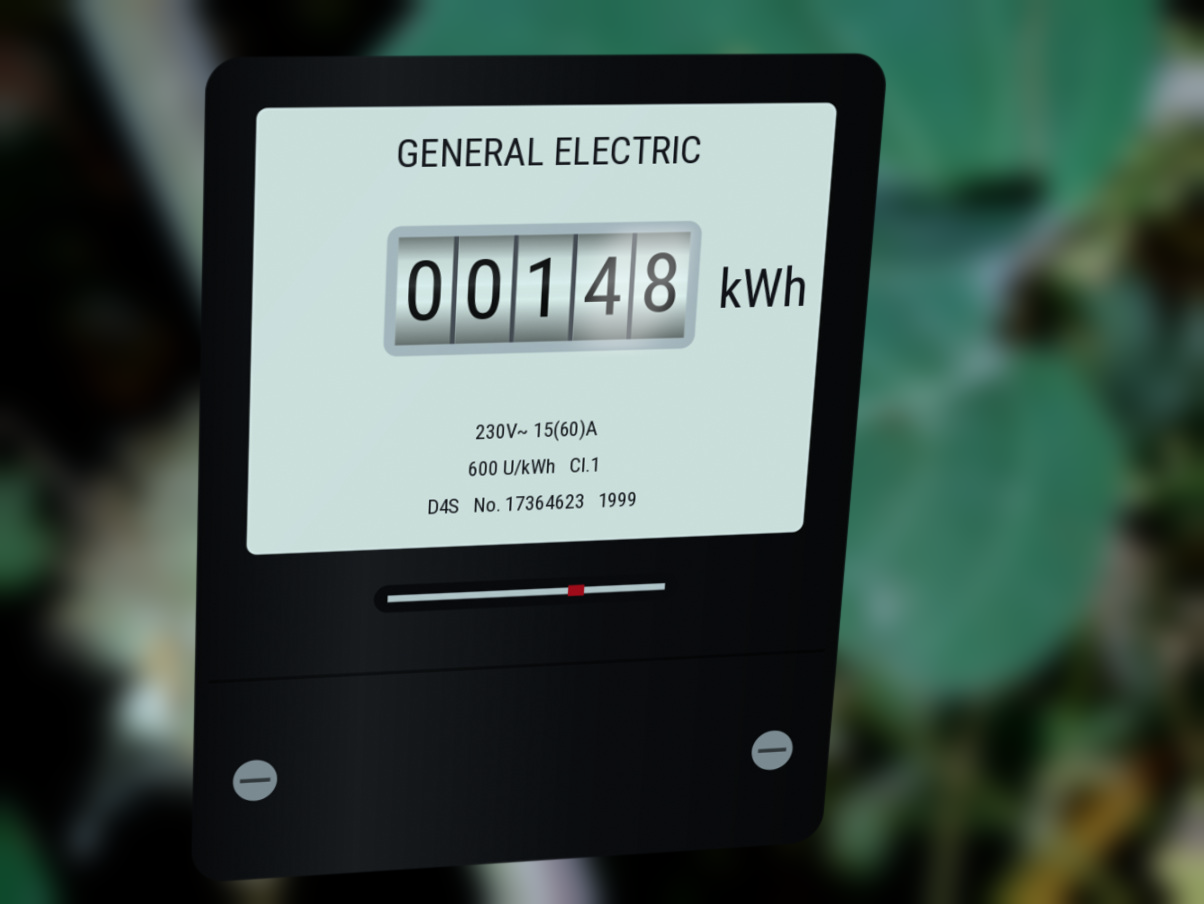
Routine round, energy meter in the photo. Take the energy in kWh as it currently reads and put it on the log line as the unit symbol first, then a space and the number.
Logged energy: kWh 148
